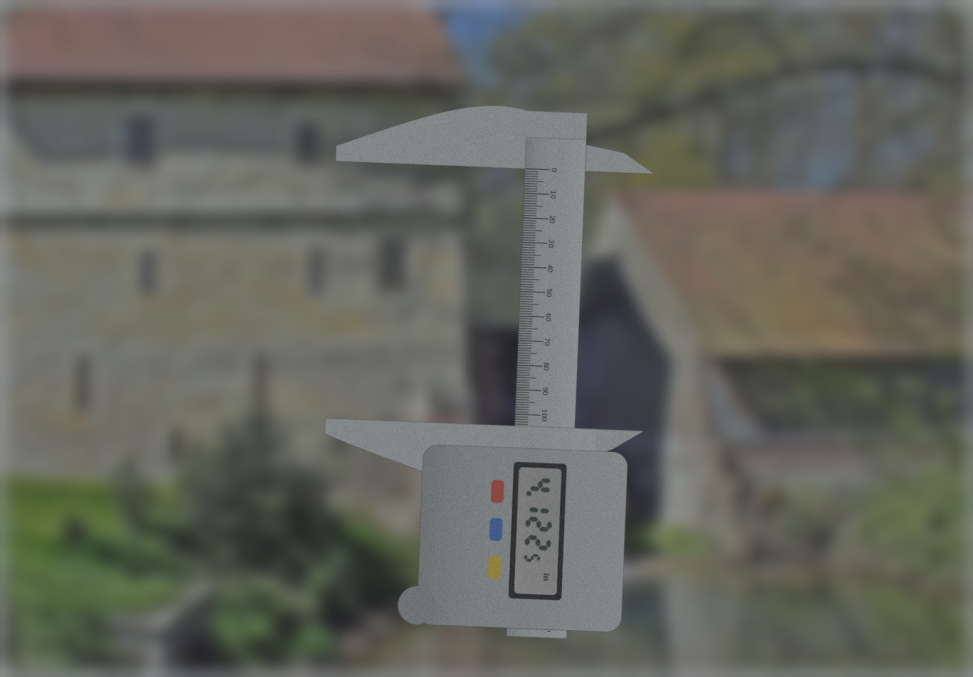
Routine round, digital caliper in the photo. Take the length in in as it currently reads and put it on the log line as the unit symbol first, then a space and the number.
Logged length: in 4.1225
